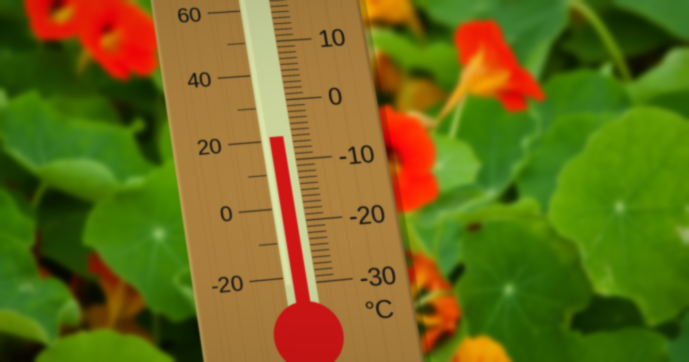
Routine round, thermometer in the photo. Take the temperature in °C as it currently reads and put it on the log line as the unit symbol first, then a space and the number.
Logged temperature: °C -6
